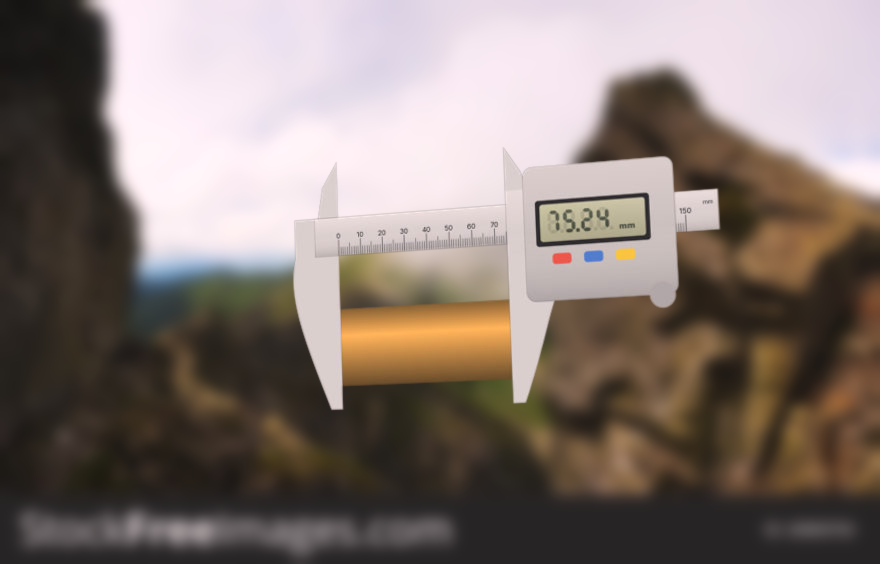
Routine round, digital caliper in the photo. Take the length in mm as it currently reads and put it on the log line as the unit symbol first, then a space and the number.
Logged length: mm 75.24
